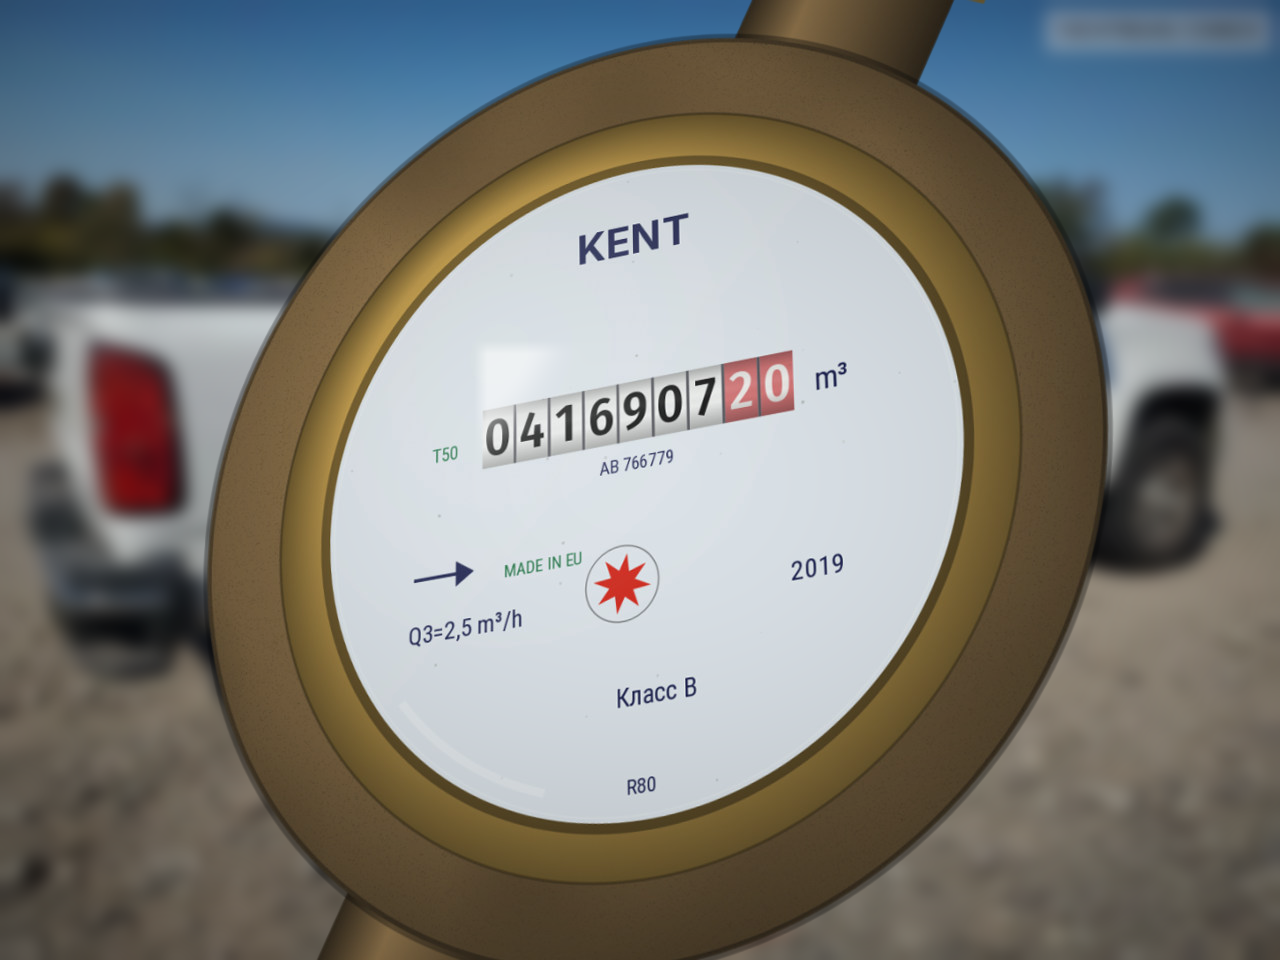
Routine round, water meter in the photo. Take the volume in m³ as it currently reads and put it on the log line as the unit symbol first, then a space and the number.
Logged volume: m³ 416907.20
